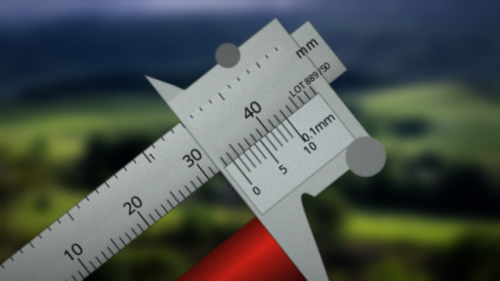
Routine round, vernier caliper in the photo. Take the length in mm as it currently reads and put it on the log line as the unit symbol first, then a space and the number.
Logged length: mm 34.0
